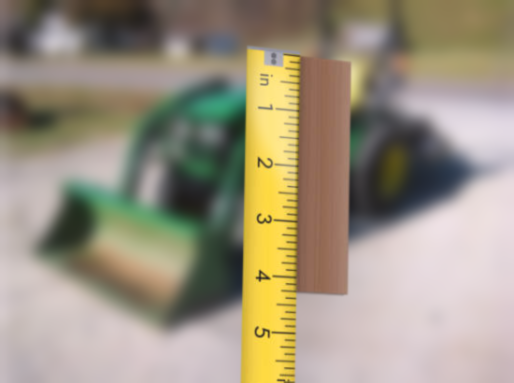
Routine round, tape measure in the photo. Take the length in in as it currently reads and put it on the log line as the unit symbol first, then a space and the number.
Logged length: in 4.25
